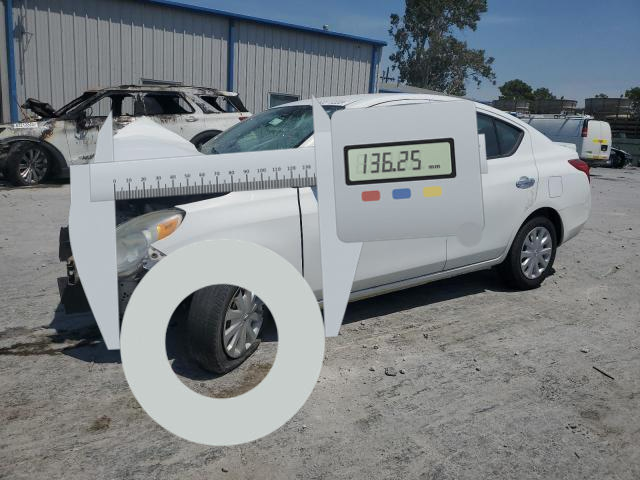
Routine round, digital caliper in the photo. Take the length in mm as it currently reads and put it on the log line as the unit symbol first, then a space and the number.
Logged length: mm 136.25
